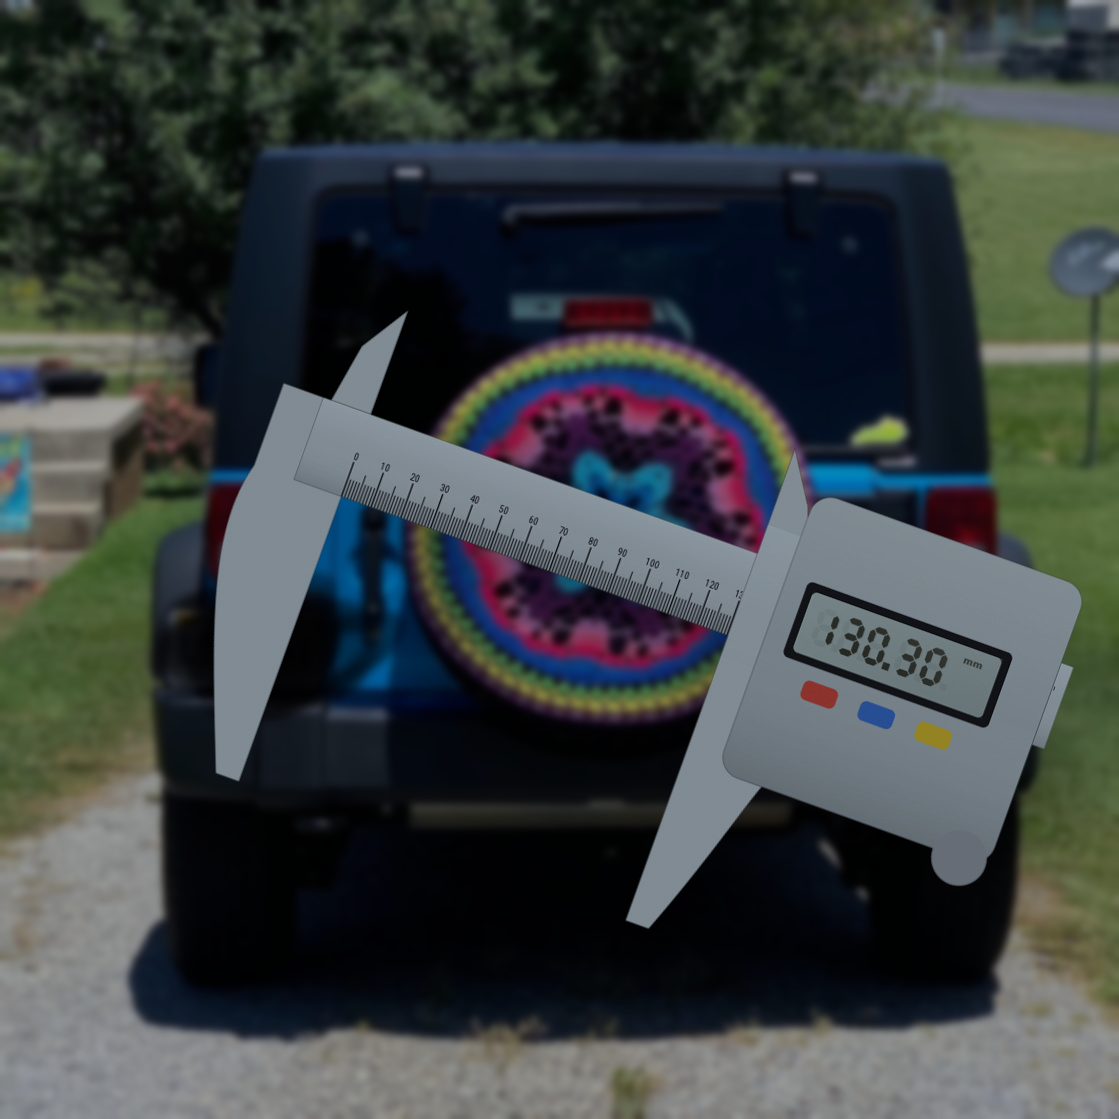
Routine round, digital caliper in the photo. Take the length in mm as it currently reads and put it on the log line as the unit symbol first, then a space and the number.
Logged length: mm 130.30
